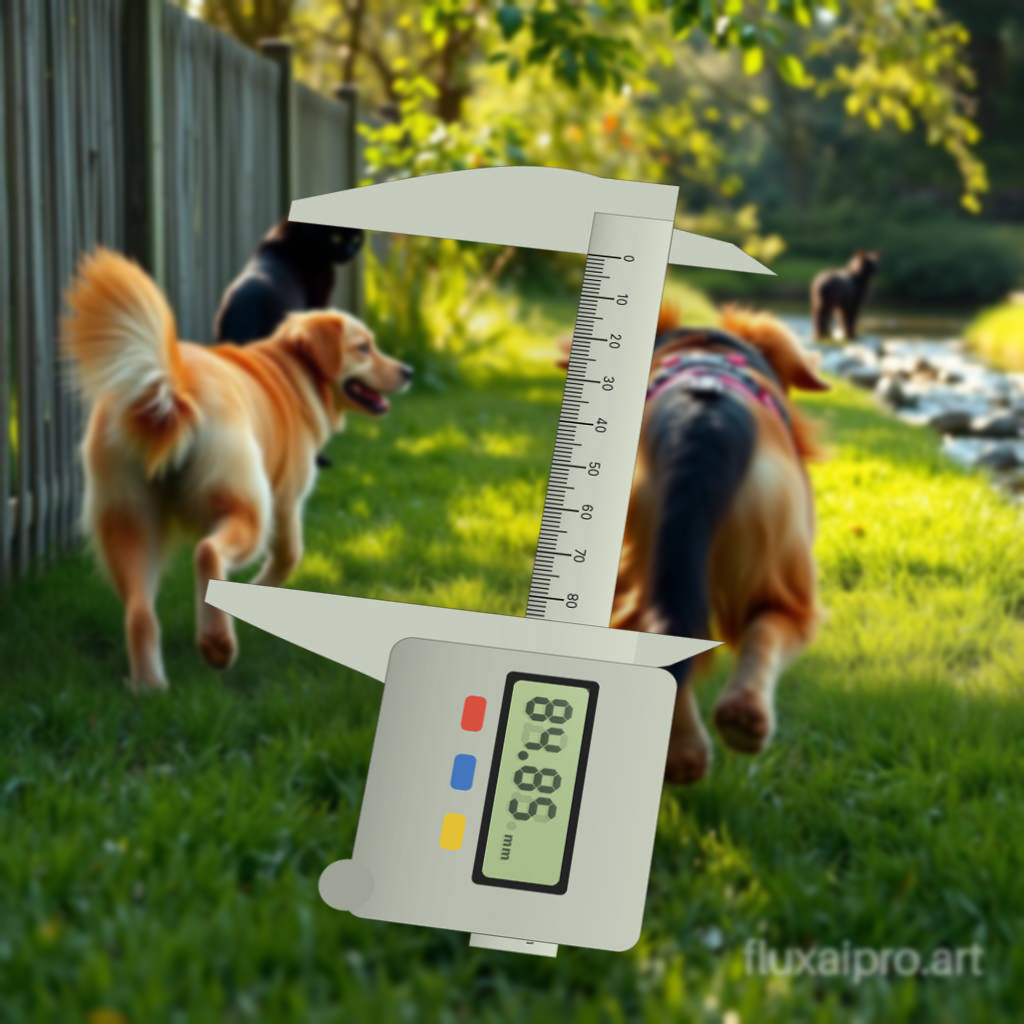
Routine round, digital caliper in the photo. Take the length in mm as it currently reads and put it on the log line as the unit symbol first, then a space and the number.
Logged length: mm 84.85
